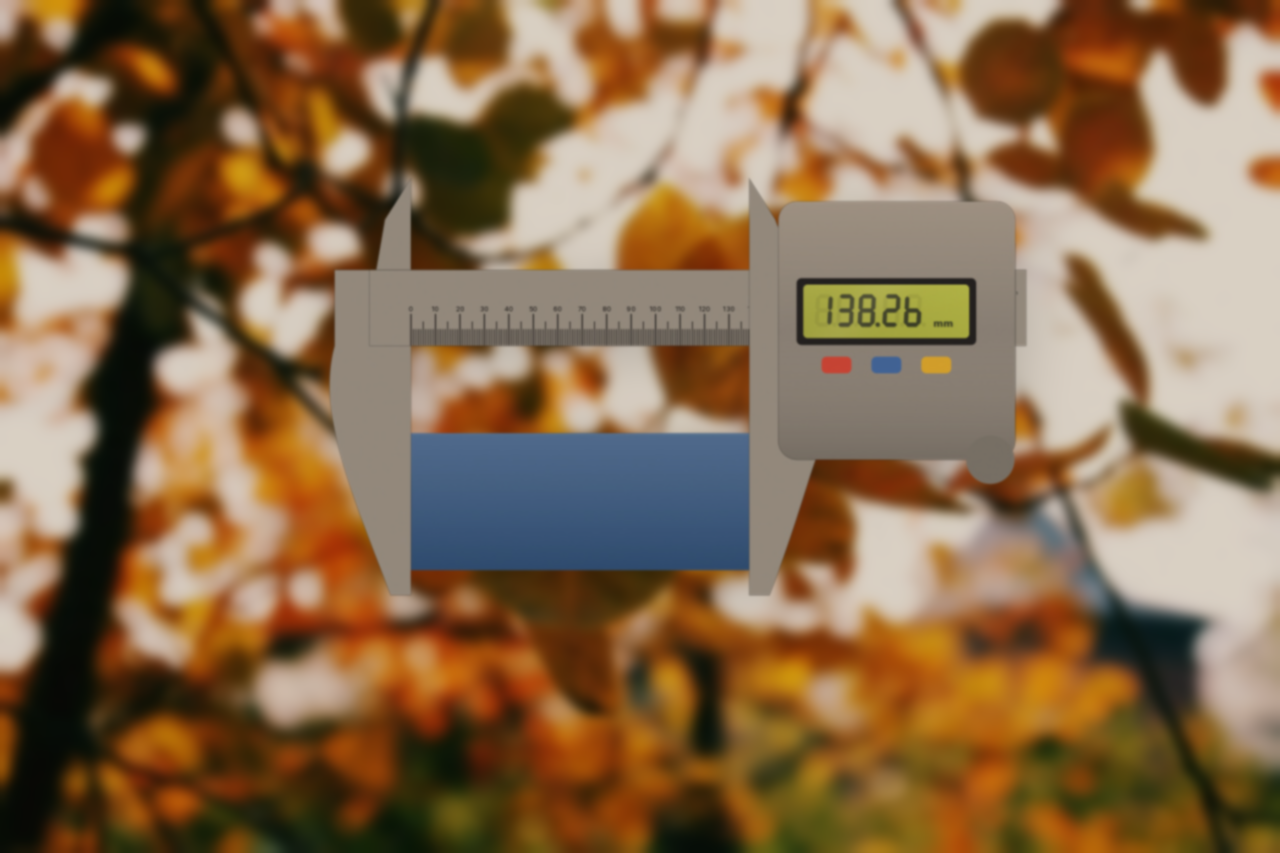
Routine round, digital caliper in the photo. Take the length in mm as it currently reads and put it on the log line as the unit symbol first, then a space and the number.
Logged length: mm 138.26
